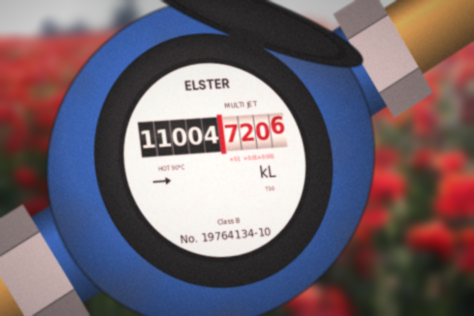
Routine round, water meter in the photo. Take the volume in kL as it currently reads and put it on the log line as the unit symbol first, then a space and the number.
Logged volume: kL 11004.7206
